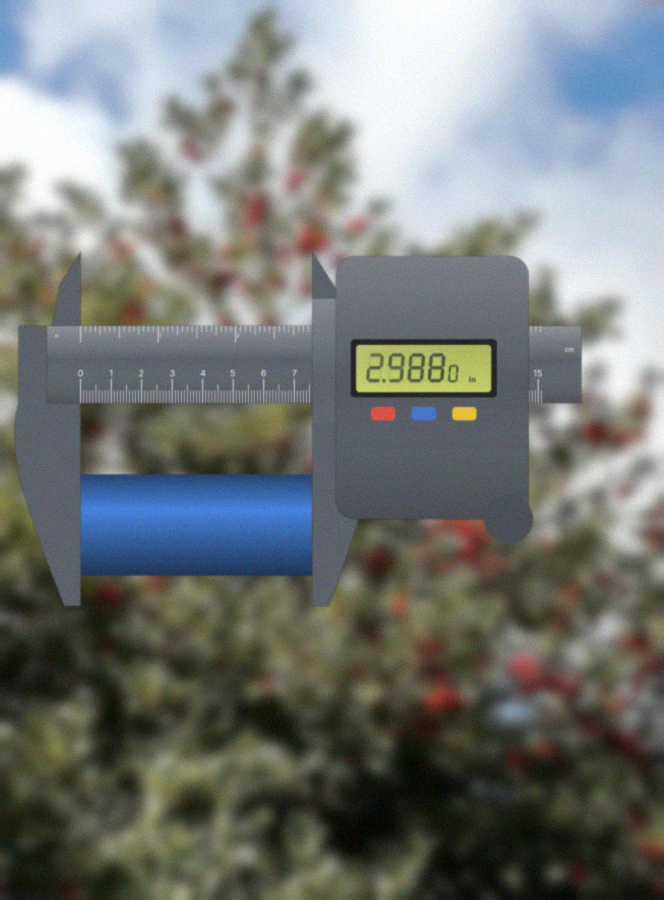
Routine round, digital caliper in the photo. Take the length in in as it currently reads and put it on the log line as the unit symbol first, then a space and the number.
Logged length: in 2.9880
